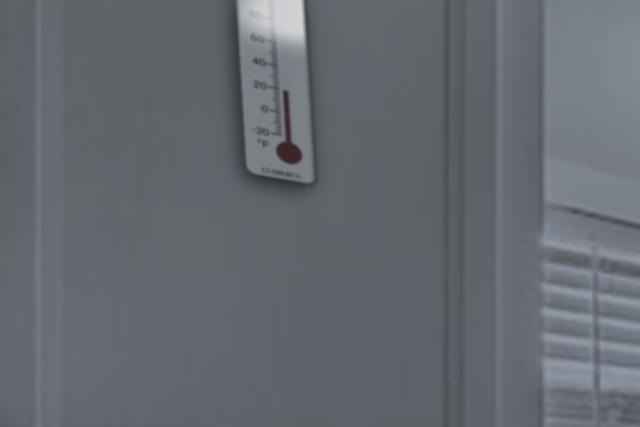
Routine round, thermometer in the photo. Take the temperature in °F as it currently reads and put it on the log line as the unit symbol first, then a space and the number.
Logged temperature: °F 20
